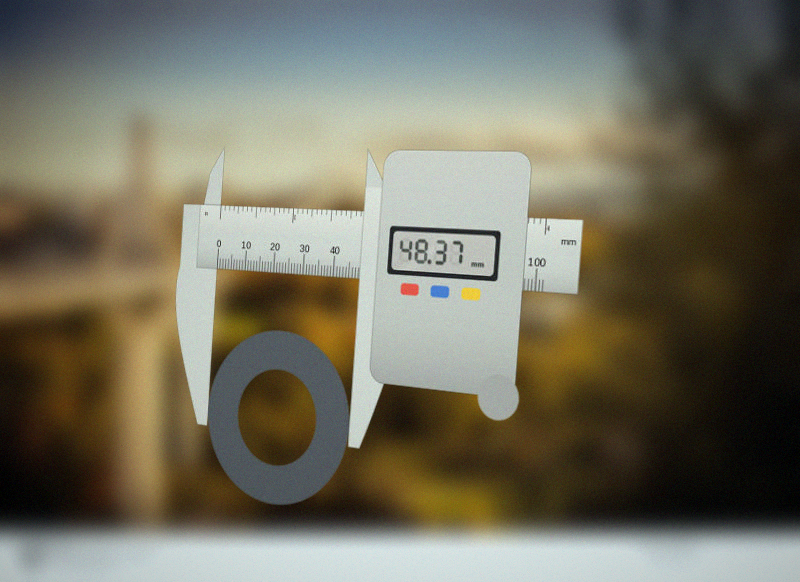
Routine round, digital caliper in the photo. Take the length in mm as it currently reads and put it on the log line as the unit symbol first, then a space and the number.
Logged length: mm 48.37
